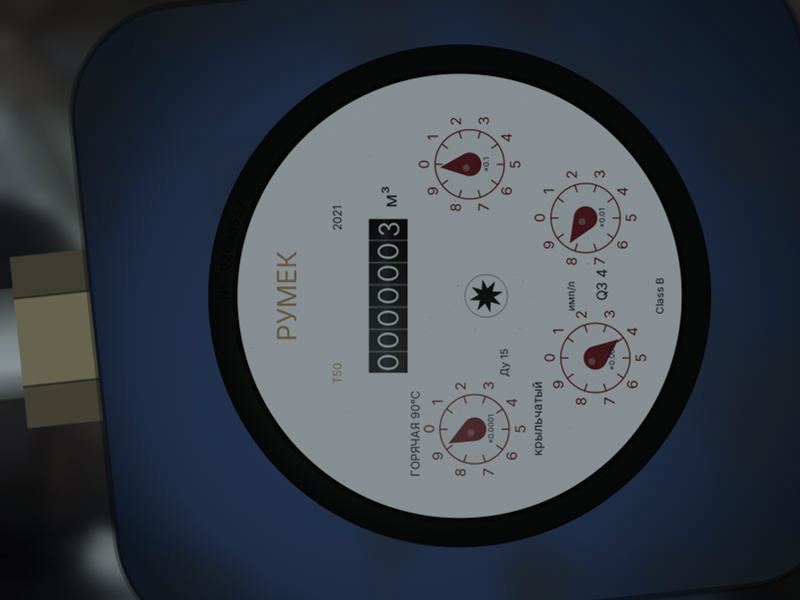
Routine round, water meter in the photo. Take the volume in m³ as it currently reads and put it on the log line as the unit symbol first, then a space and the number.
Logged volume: m³ 2.9839
